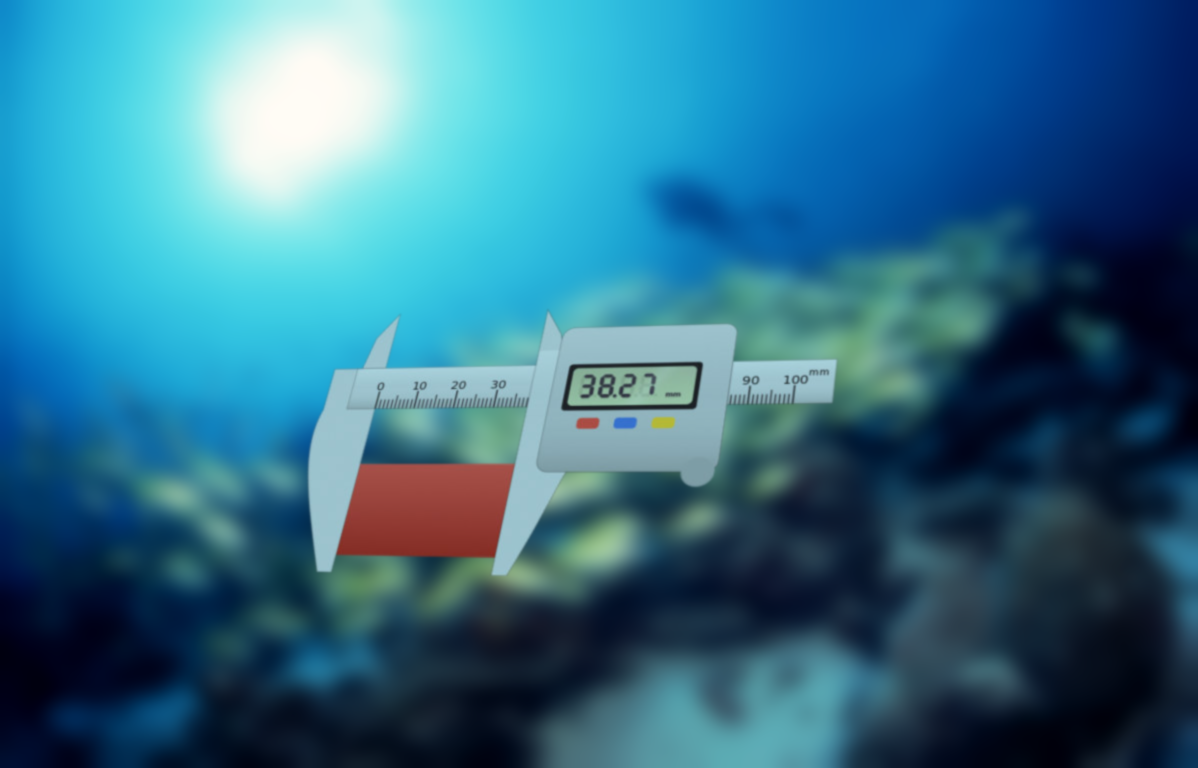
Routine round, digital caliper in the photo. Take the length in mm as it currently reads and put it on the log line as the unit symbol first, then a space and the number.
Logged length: mm 38.27
